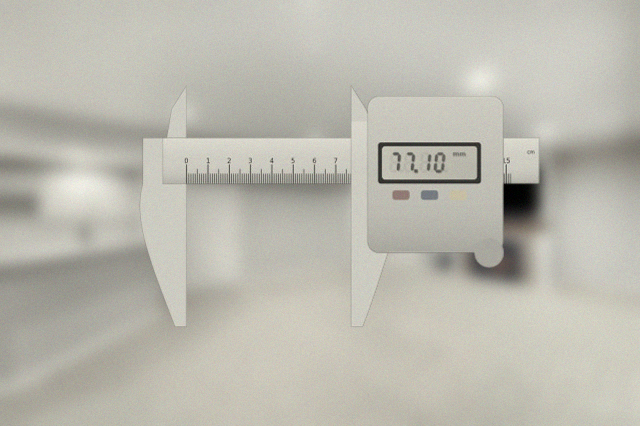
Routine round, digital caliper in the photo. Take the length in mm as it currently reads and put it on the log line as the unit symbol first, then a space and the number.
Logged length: mm 77.10
